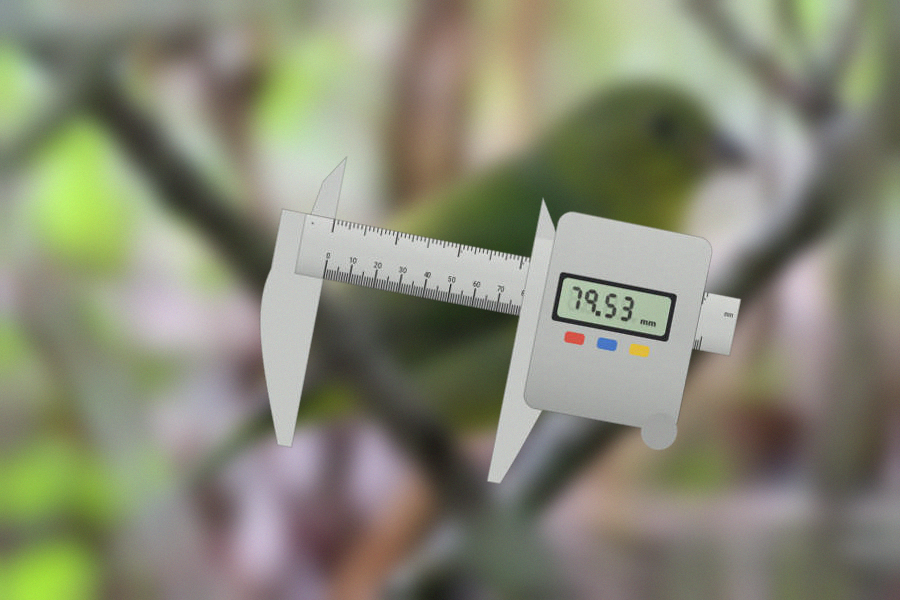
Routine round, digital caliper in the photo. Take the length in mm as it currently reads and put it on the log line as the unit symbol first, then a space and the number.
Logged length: mm 79.53
